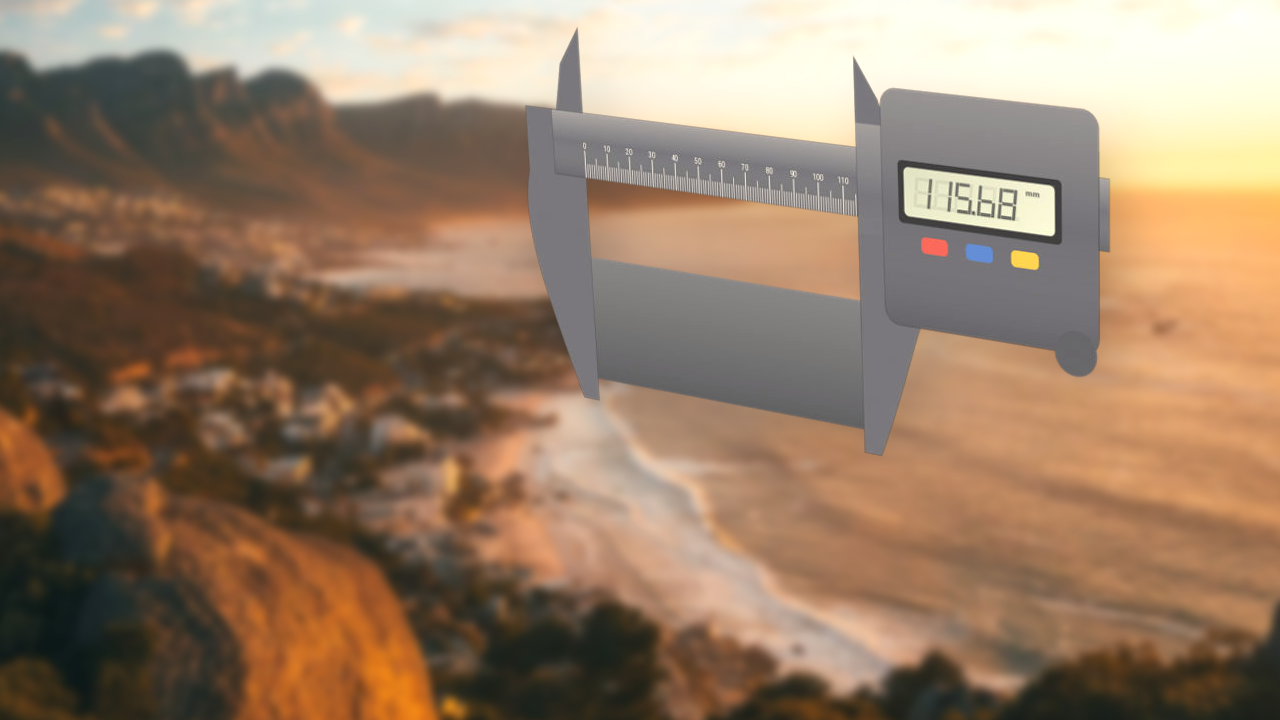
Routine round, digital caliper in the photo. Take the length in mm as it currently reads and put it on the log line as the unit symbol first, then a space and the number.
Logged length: mm 115.68
